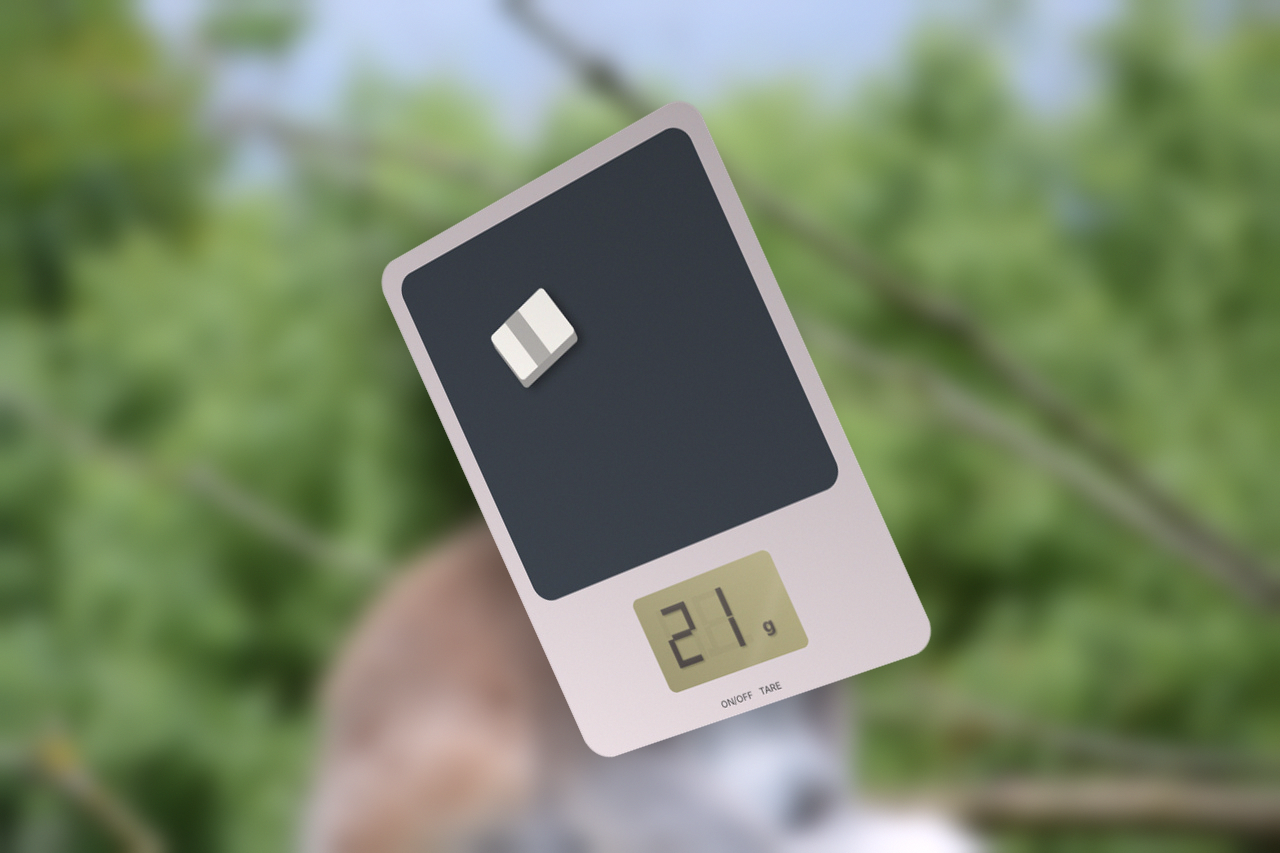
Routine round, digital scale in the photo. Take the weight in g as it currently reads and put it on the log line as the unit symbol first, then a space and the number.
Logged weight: g 21
